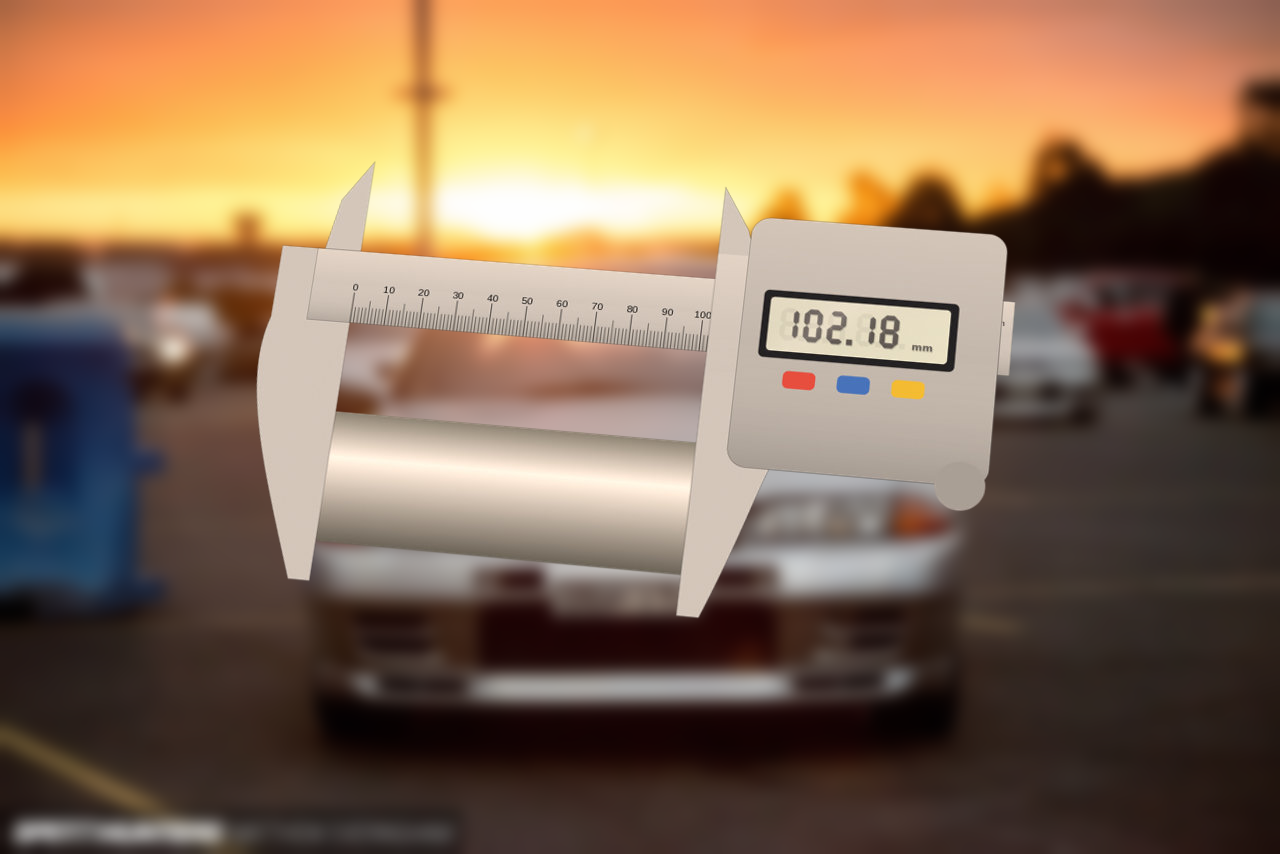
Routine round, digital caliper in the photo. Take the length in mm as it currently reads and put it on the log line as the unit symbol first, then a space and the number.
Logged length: mm 102.18
